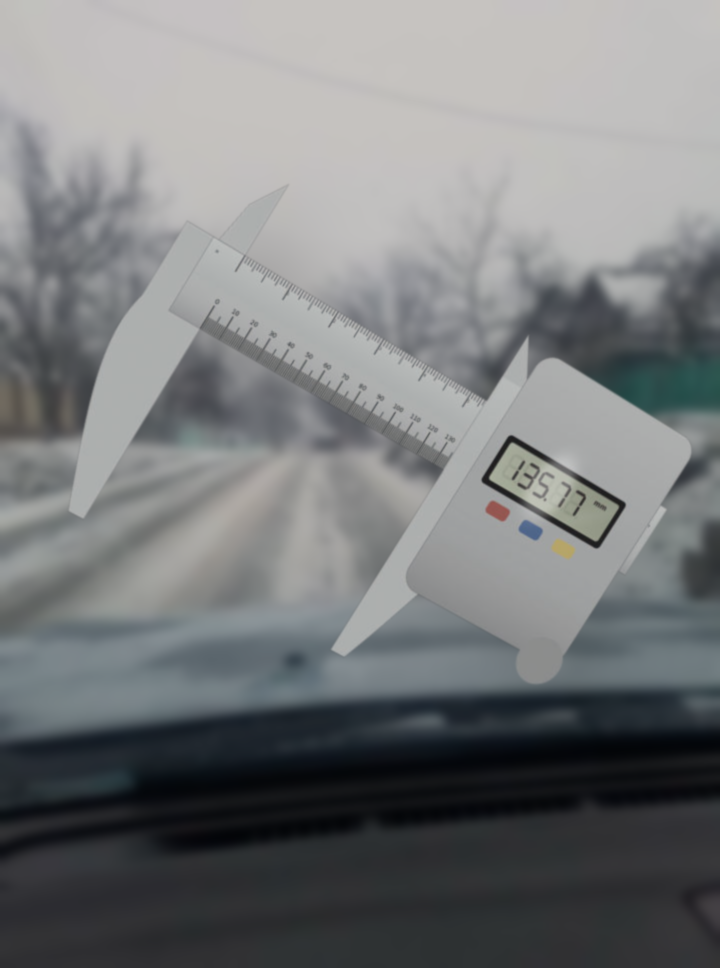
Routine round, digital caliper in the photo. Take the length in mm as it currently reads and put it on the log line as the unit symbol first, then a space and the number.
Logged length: mm 135.77
